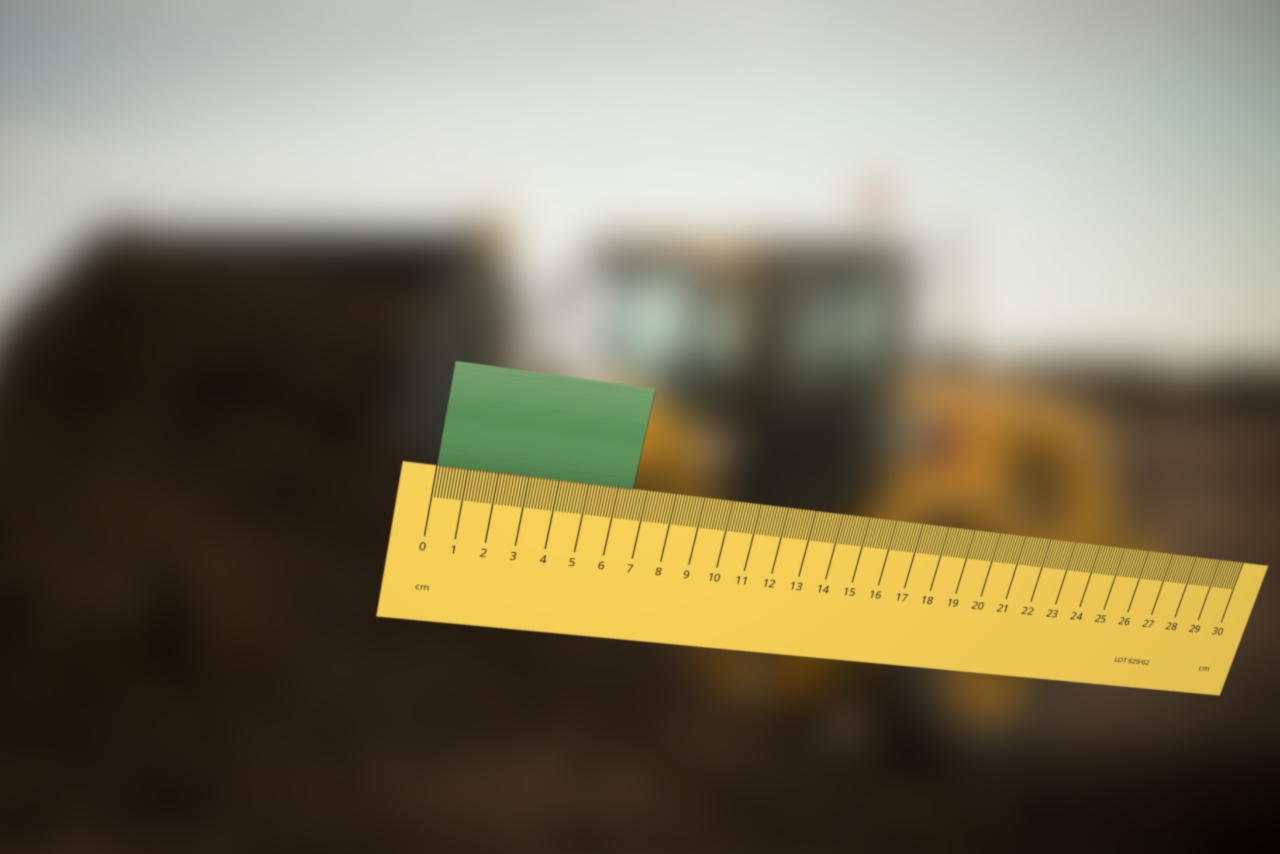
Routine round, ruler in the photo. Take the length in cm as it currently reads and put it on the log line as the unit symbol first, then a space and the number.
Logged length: cm 6.5
